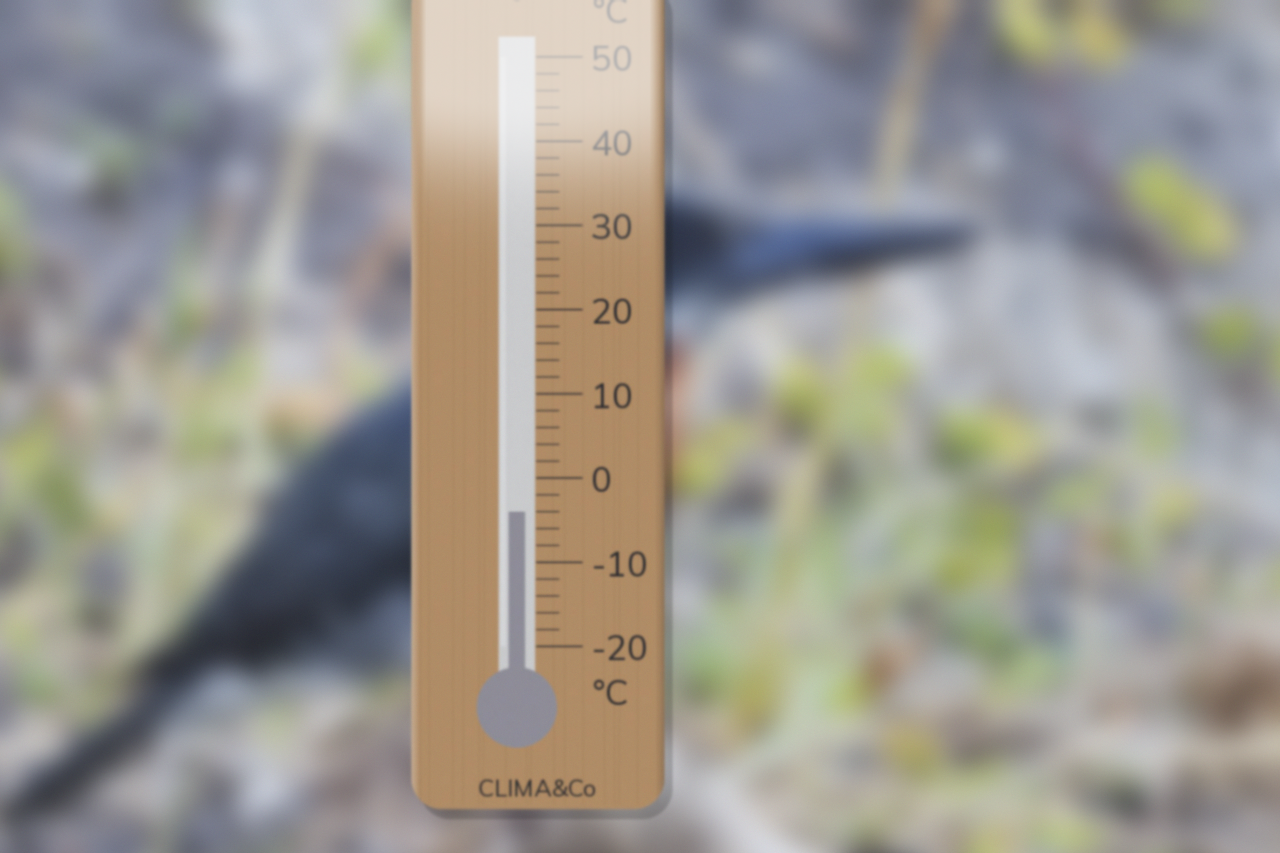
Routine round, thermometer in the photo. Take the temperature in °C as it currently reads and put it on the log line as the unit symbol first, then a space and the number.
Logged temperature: °C -4
